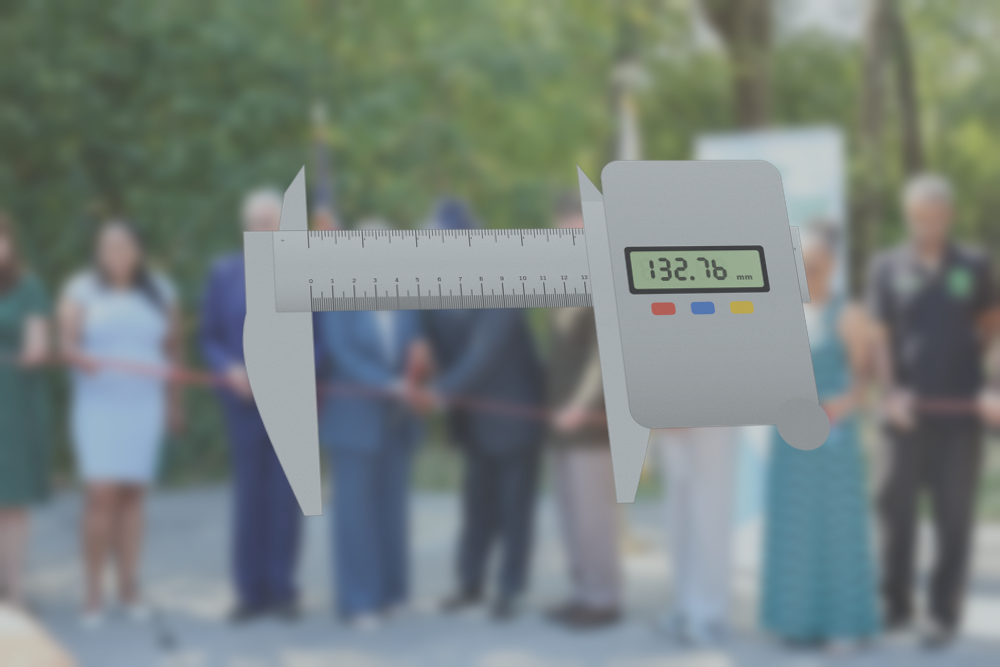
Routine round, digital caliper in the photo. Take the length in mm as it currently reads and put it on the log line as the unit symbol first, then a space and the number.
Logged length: mm 132.76
